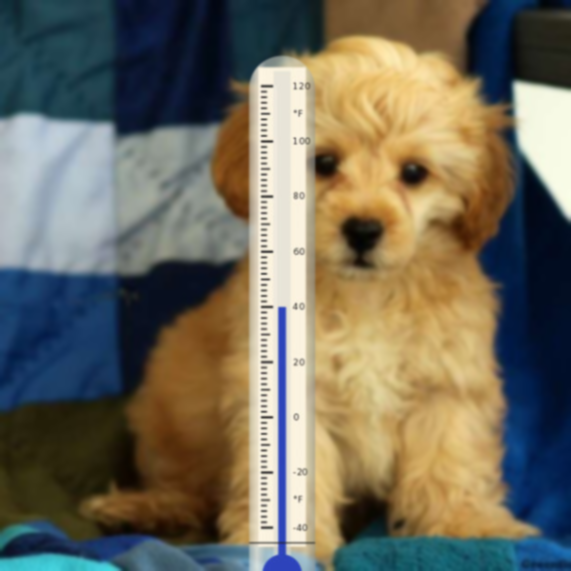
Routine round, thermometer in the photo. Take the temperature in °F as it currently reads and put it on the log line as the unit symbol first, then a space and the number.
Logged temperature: °F 40
